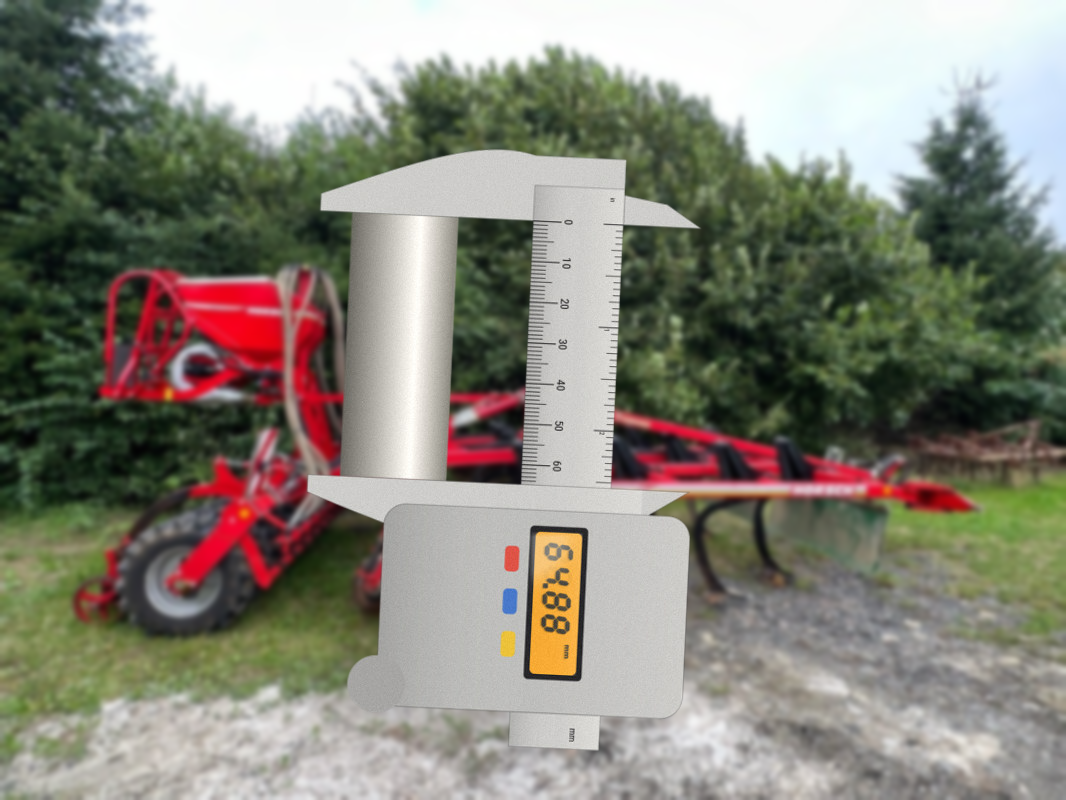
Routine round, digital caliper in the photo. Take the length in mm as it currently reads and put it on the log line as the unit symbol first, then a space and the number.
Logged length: mm 64.88
